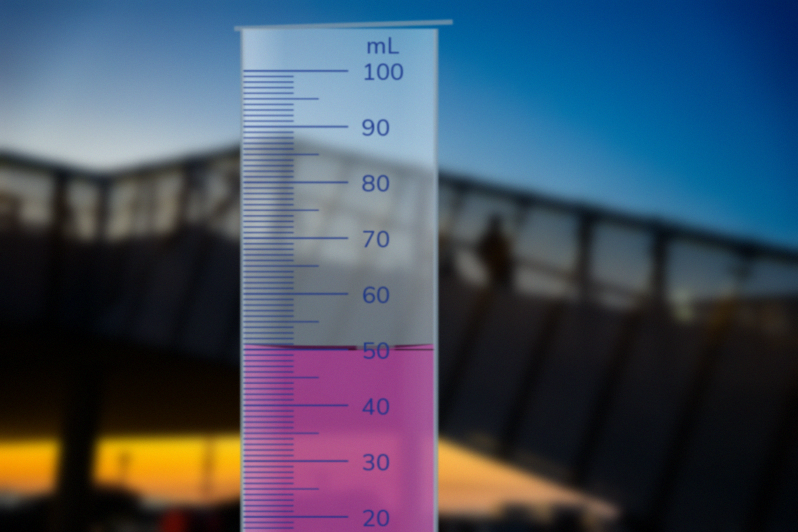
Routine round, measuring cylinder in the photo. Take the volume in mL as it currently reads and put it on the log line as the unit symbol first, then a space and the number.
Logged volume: mL 50
